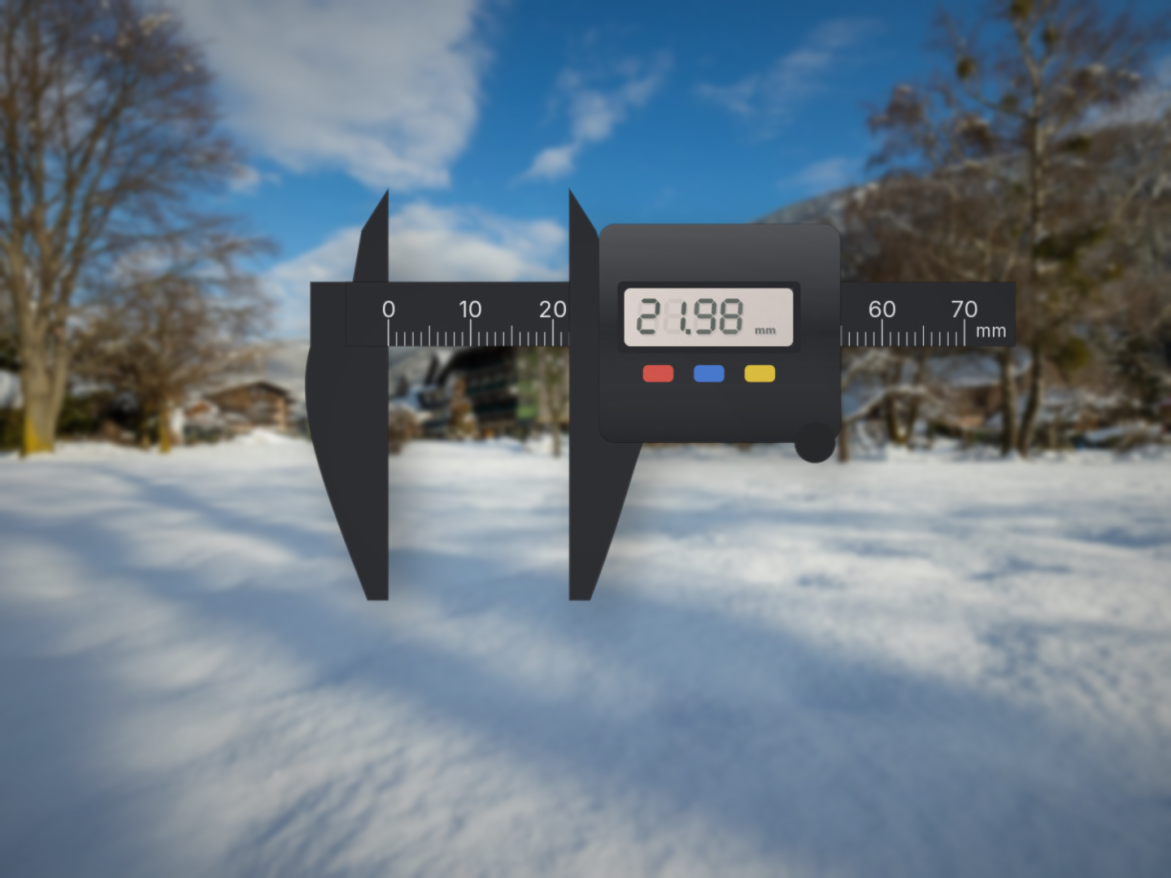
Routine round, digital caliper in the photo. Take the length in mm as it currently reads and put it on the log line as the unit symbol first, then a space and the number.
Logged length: mm 21.98
